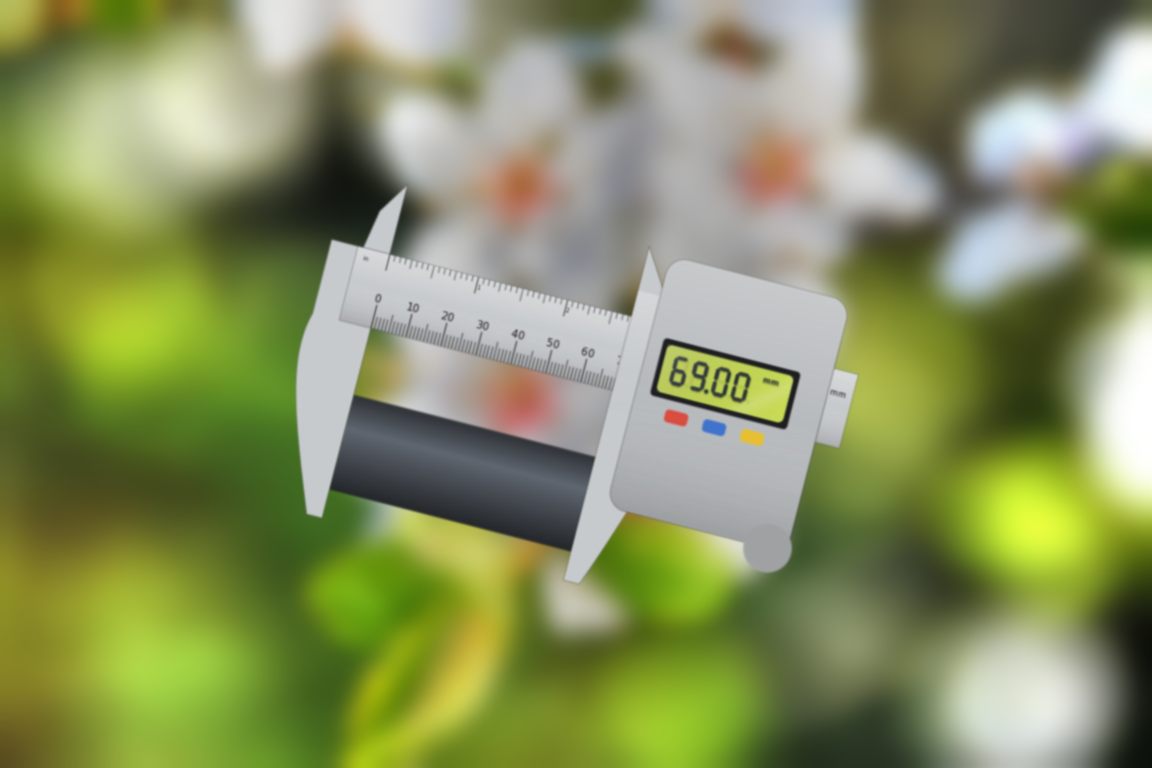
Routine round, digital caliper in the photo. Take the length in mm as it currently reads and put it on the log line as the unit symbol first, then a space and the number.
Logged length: mm 69.00
